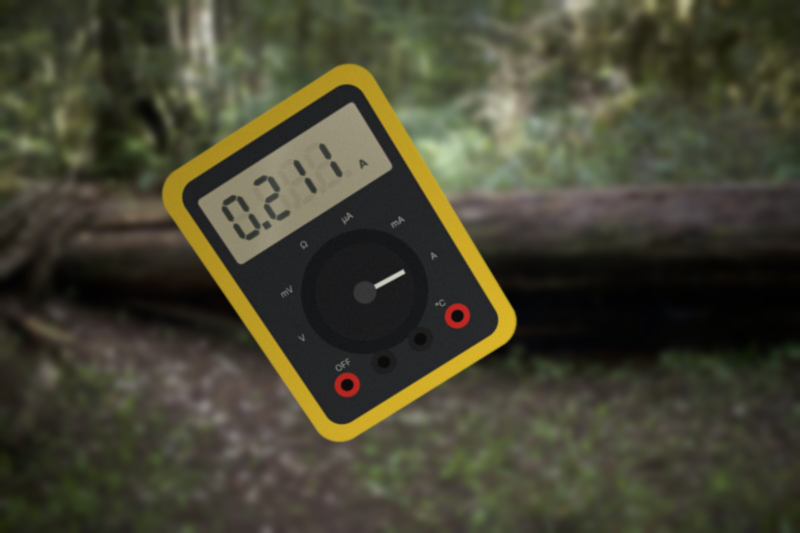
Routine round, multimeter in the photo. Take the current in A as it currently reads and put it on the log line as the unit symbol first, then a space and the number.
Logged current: A 0.211
